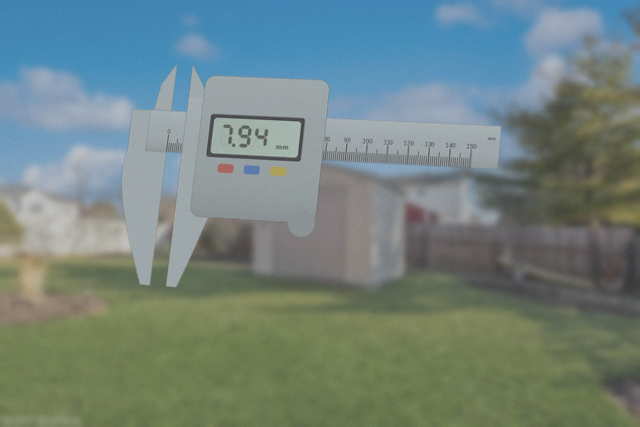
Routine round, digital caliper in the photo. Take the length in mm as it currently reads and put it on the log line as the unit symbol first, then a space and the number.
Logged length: mm 7.94
